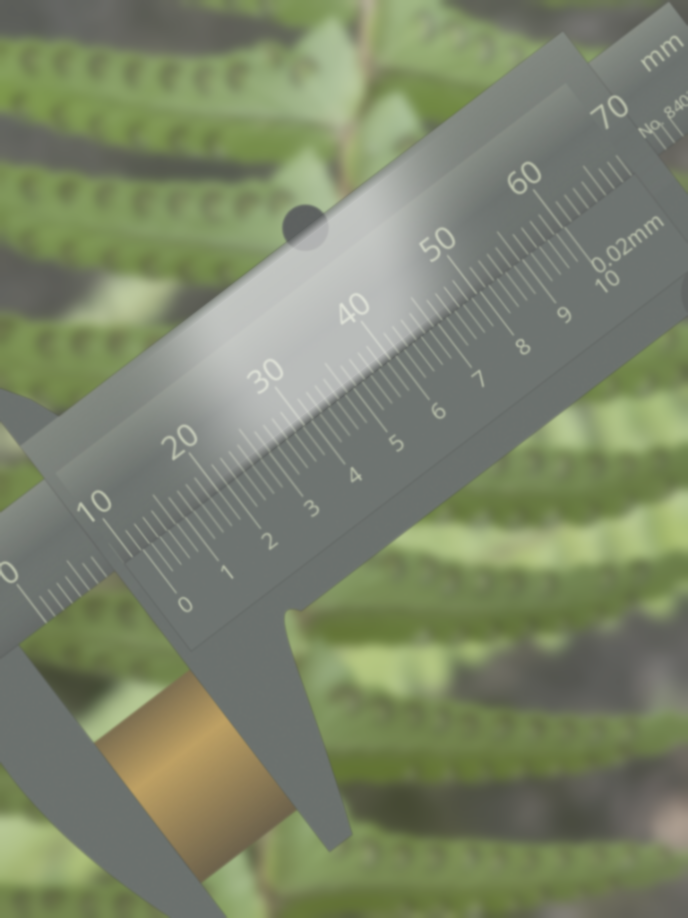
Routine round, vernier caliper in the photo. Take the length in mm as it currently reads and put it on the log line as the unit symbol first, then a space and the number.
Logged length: mm 11.2
